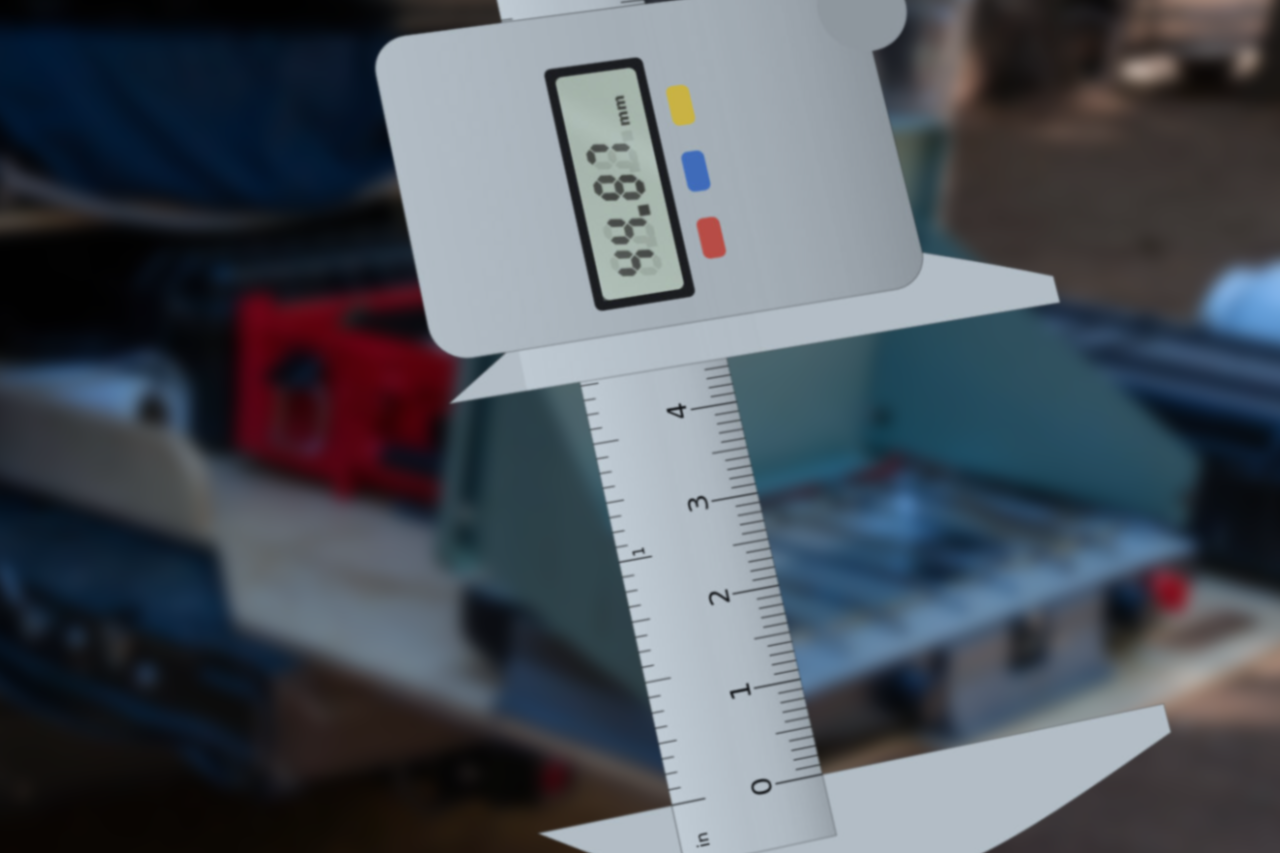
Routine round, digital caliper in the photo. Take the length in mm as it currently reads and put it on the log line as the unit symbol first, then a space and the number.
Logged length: mm 44.87
